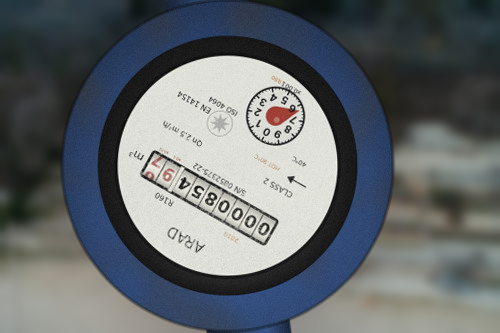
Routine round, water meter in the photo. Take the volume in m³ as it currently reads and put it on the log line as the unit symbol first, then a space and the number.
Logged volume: m³ 854.966
